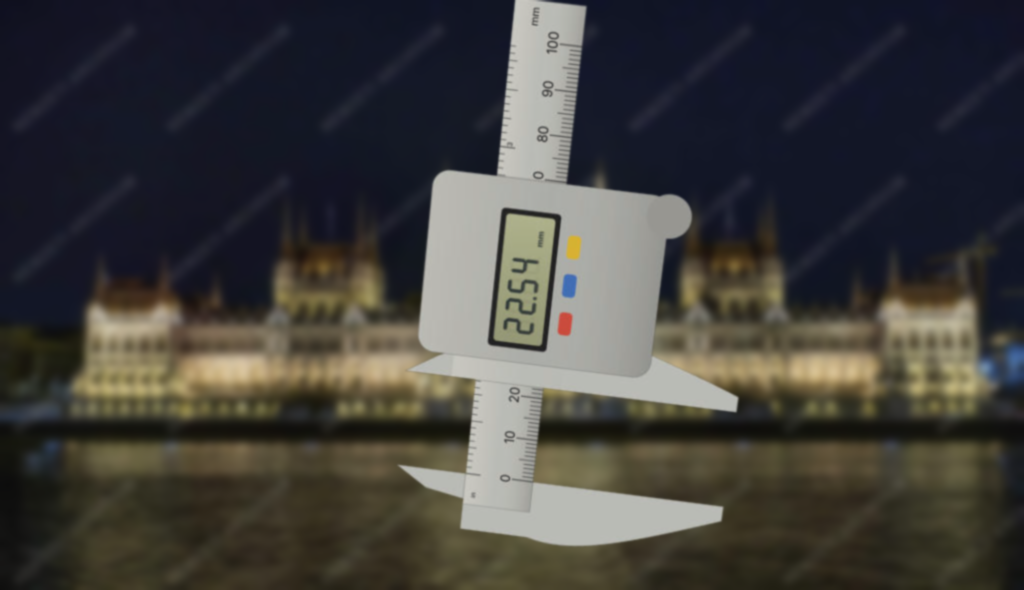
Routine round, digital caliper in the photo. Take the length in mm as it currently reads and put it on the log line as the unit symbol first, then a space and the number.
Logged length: mm 22.54
